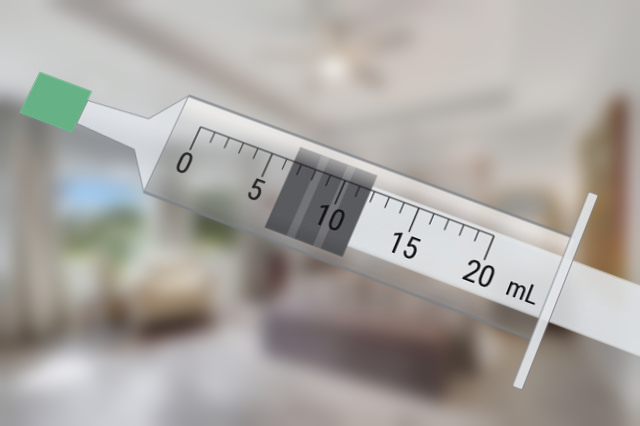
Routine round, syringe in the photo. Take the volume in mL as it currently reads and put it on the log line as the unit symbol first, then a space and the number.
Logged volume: mL 6.5
